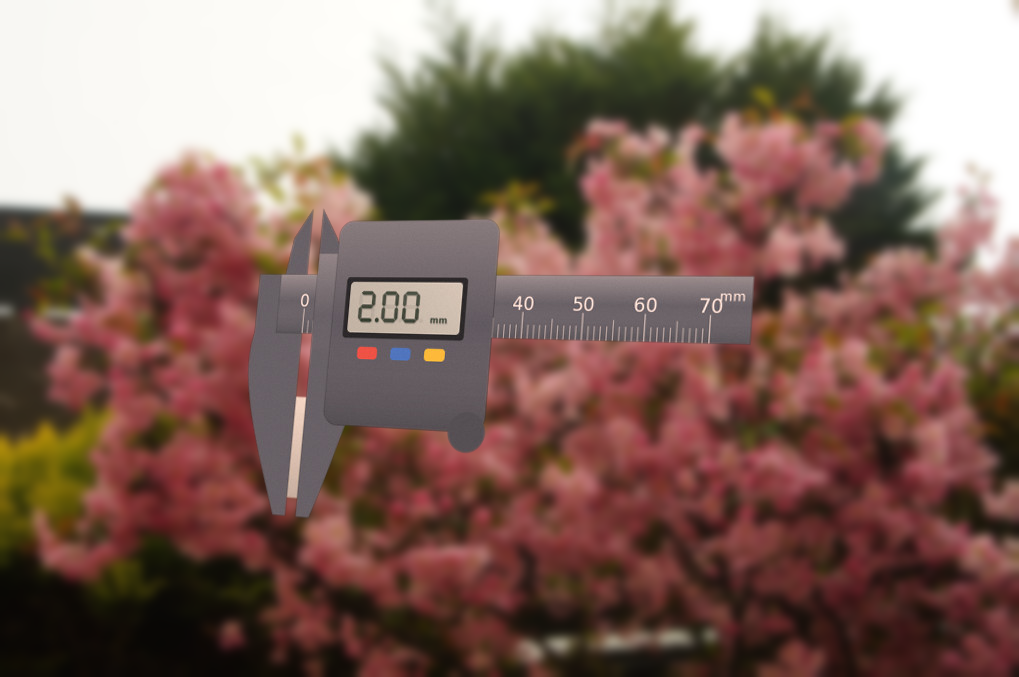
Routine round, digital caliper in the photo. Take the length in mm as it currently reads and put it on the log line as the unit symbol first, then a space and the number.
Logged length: mm 2.00
